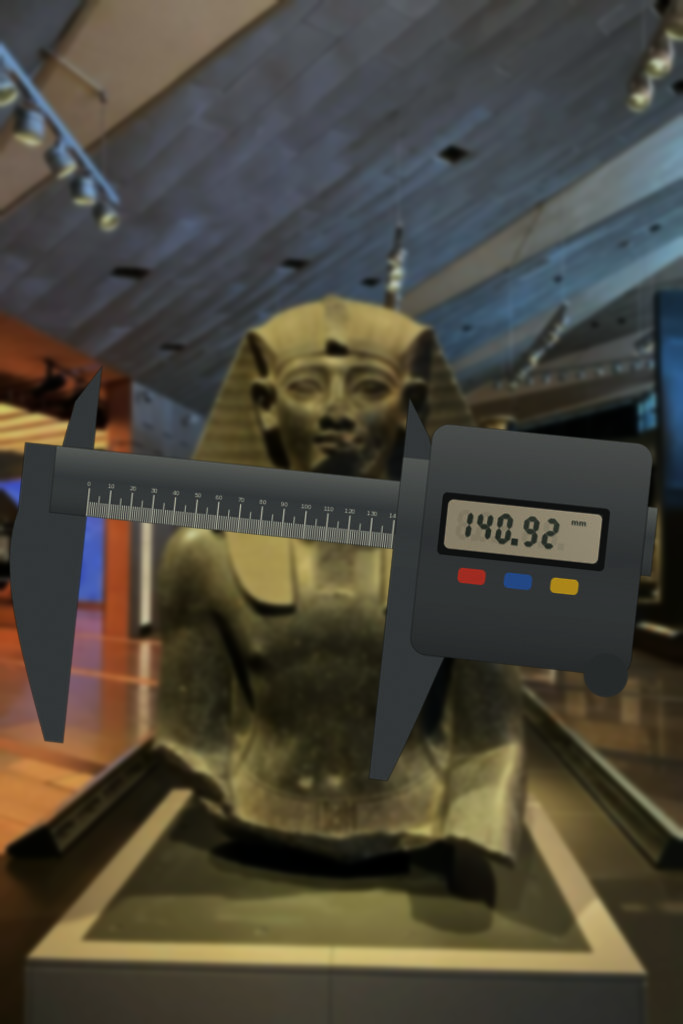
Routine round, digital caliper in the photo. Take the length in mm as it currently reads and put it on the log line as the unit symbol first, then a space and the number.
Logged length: mm 140.92
